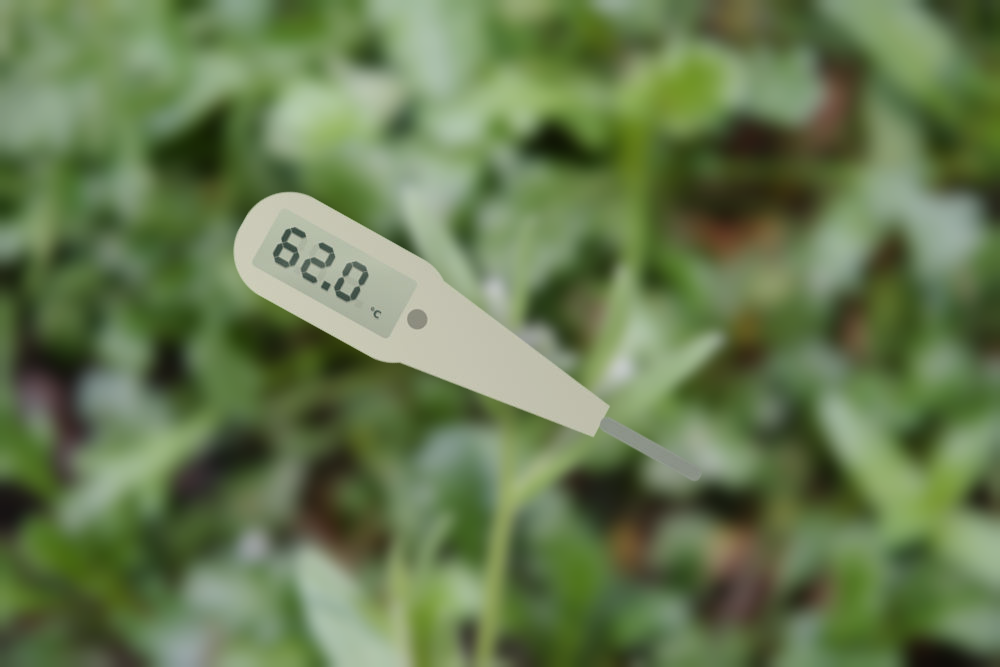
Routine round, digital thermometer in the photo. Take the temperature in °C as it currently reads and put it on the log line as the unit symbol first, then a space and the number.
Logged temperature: °C 62.0
